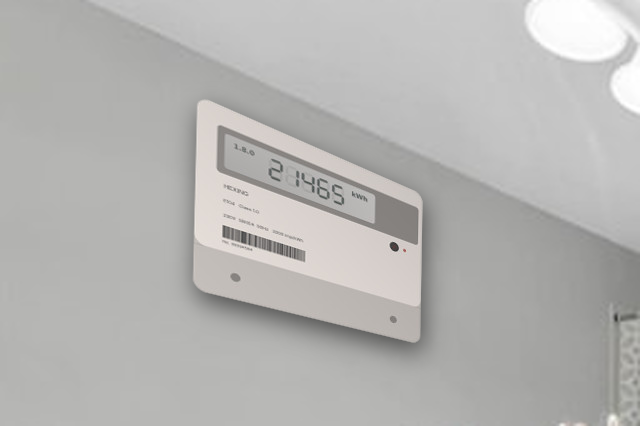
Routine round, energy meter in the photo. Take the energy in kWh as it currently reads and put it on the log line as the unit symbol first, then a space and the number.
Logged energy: kWh 21465
